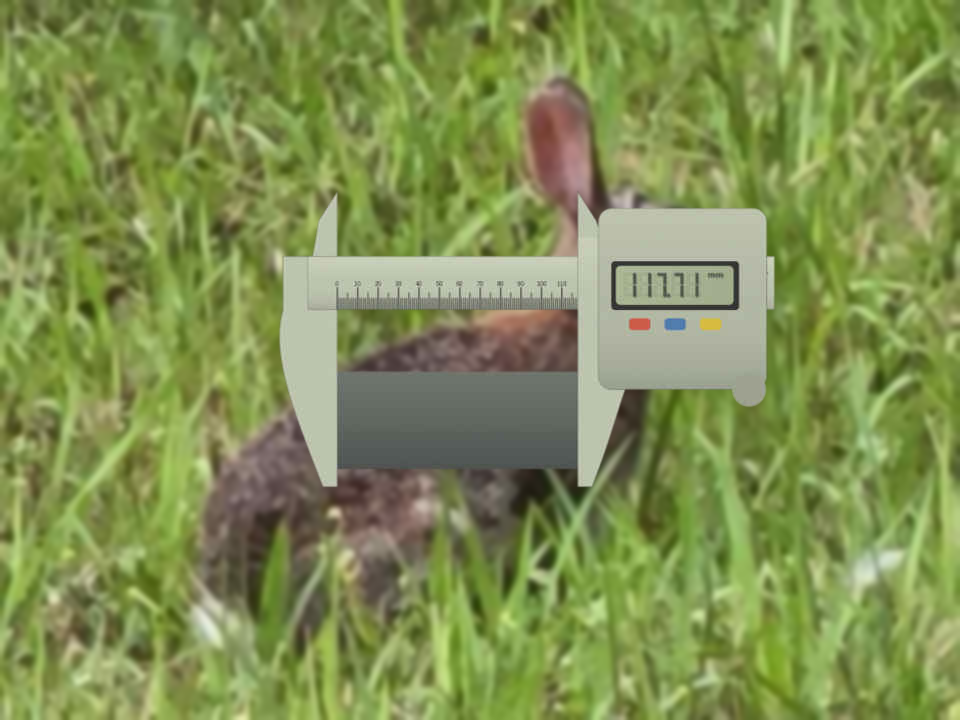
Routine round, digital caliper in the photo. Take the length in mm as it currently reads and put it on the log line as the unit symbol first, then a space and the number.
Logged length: mm 117.71
